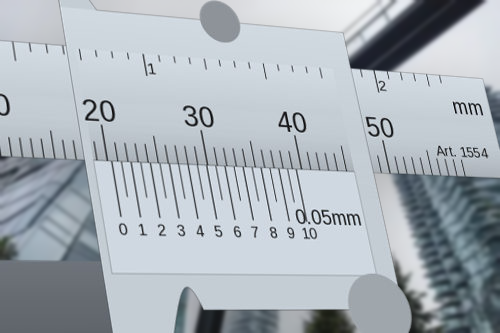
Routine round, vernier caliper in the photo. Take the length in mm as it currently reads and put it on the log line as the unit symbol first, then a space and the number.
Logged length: mm 20.4
